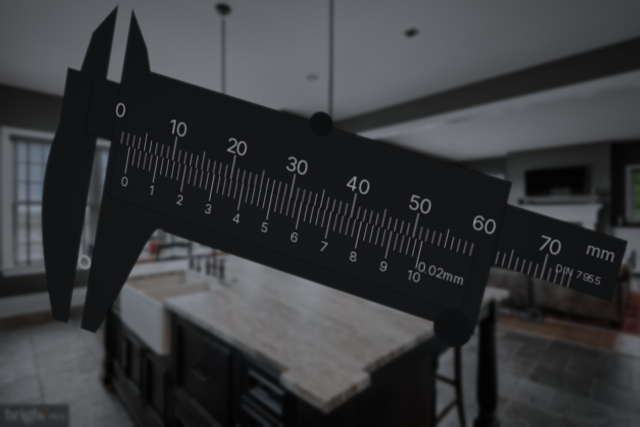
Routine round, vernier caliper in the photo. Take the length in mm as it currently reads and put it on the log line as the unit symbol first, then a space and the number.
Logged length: mm 2.5
